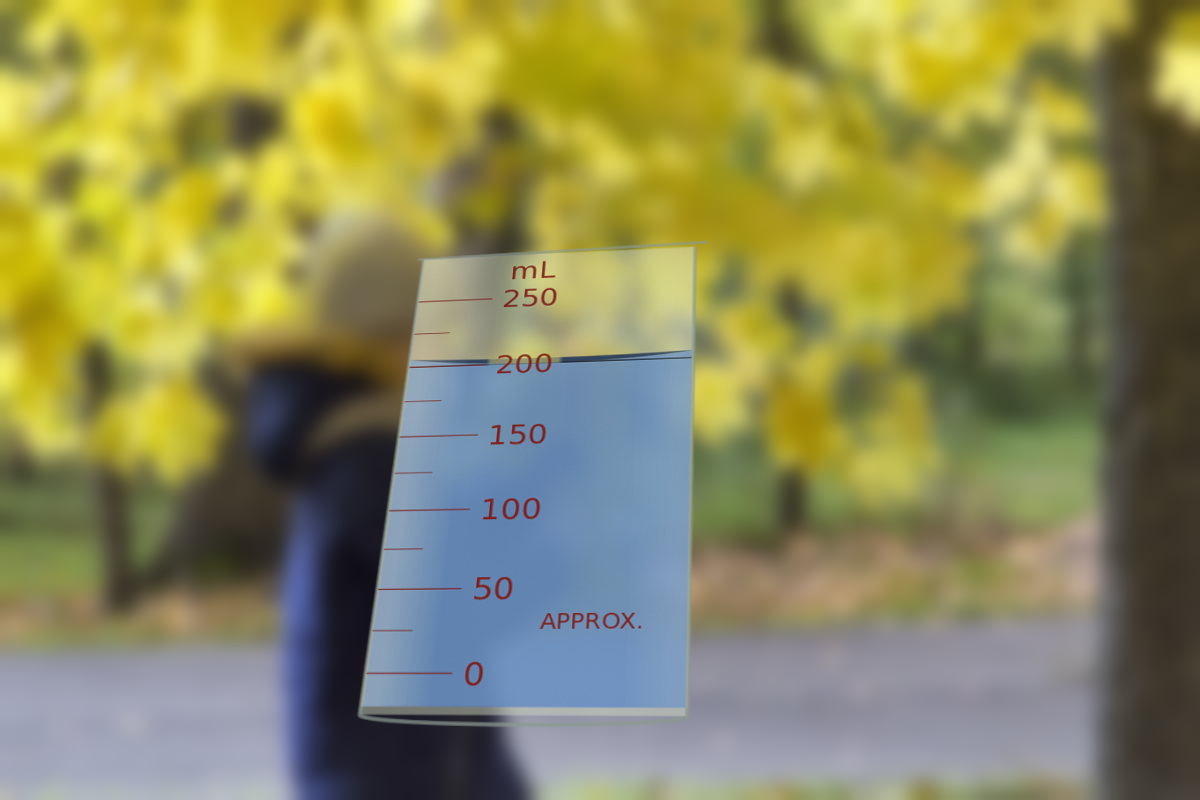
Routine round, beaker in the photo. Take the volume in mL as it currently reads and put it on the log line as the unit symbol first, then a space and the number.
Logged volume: mL 200
